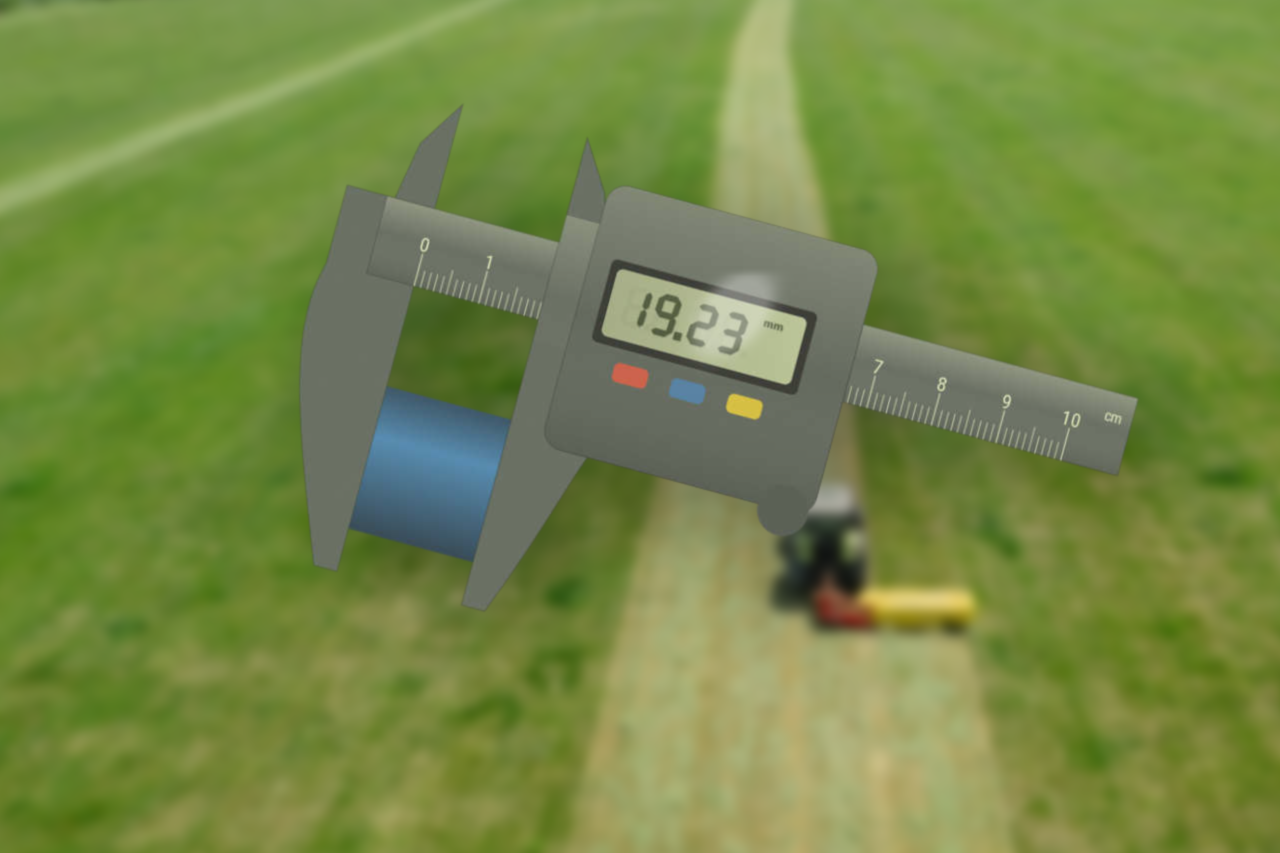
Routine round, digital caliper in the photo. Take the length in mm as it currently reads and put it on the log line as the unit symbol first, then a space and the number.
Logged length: mm 19.23
